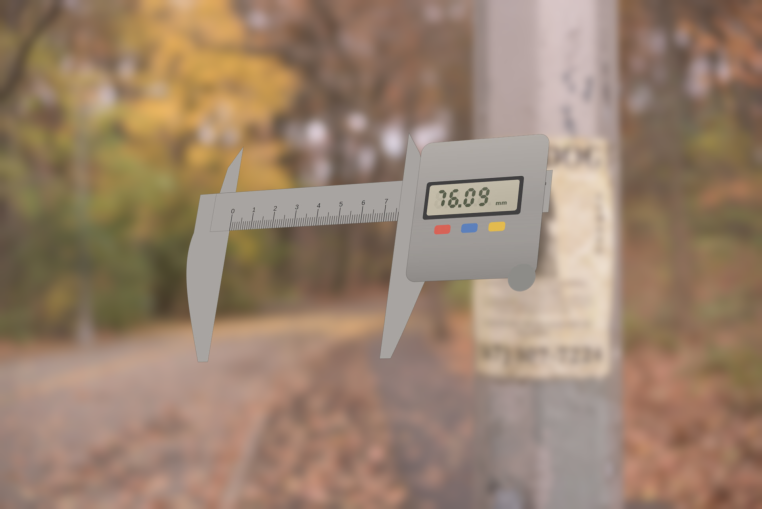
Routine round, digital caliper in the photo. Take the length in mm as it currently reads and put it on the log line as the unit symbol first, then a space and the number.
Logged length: mm 76.09
